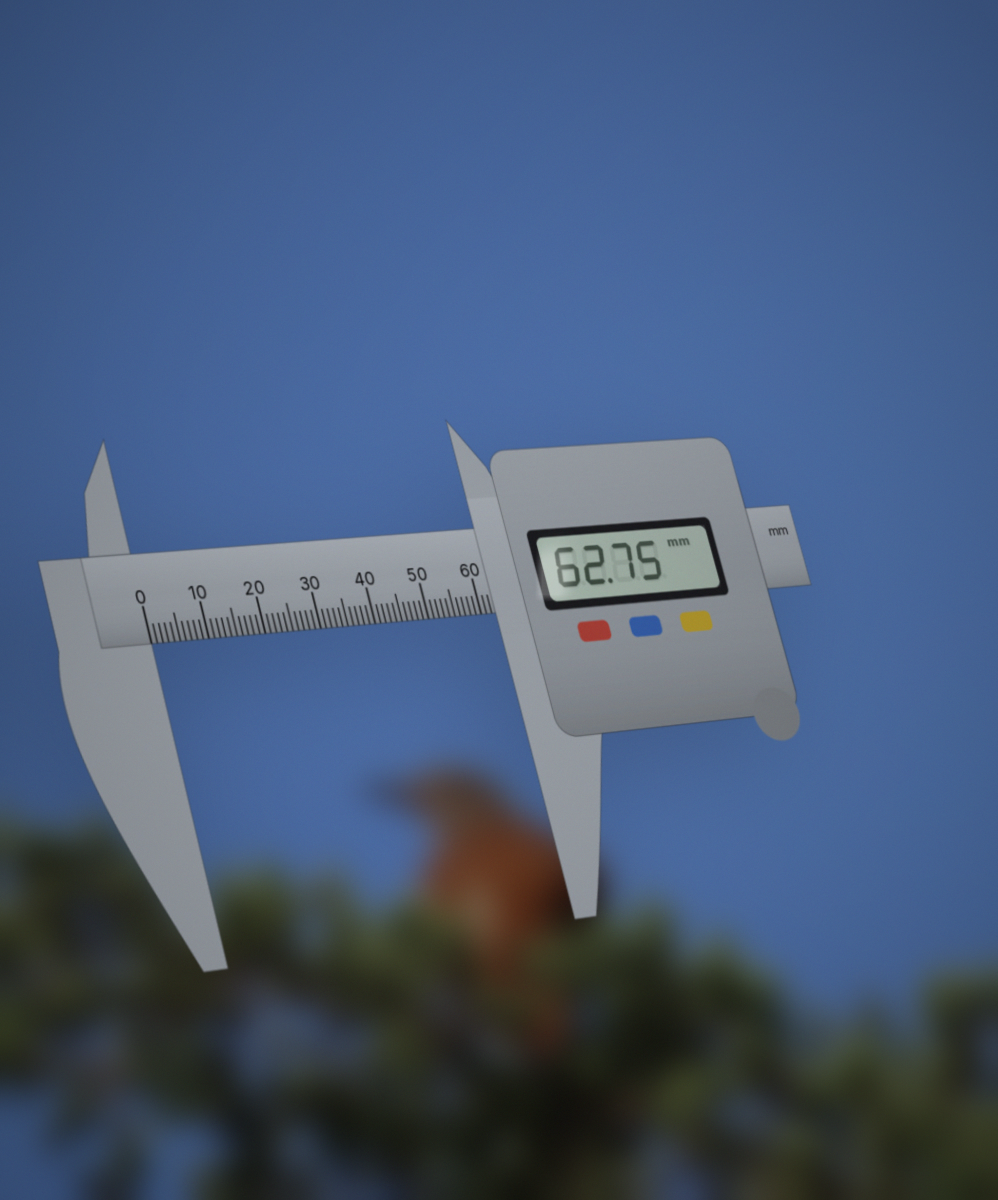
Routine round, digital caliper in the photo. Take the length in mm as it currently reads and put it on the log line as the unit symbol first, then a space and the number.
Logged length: mm 62.75
